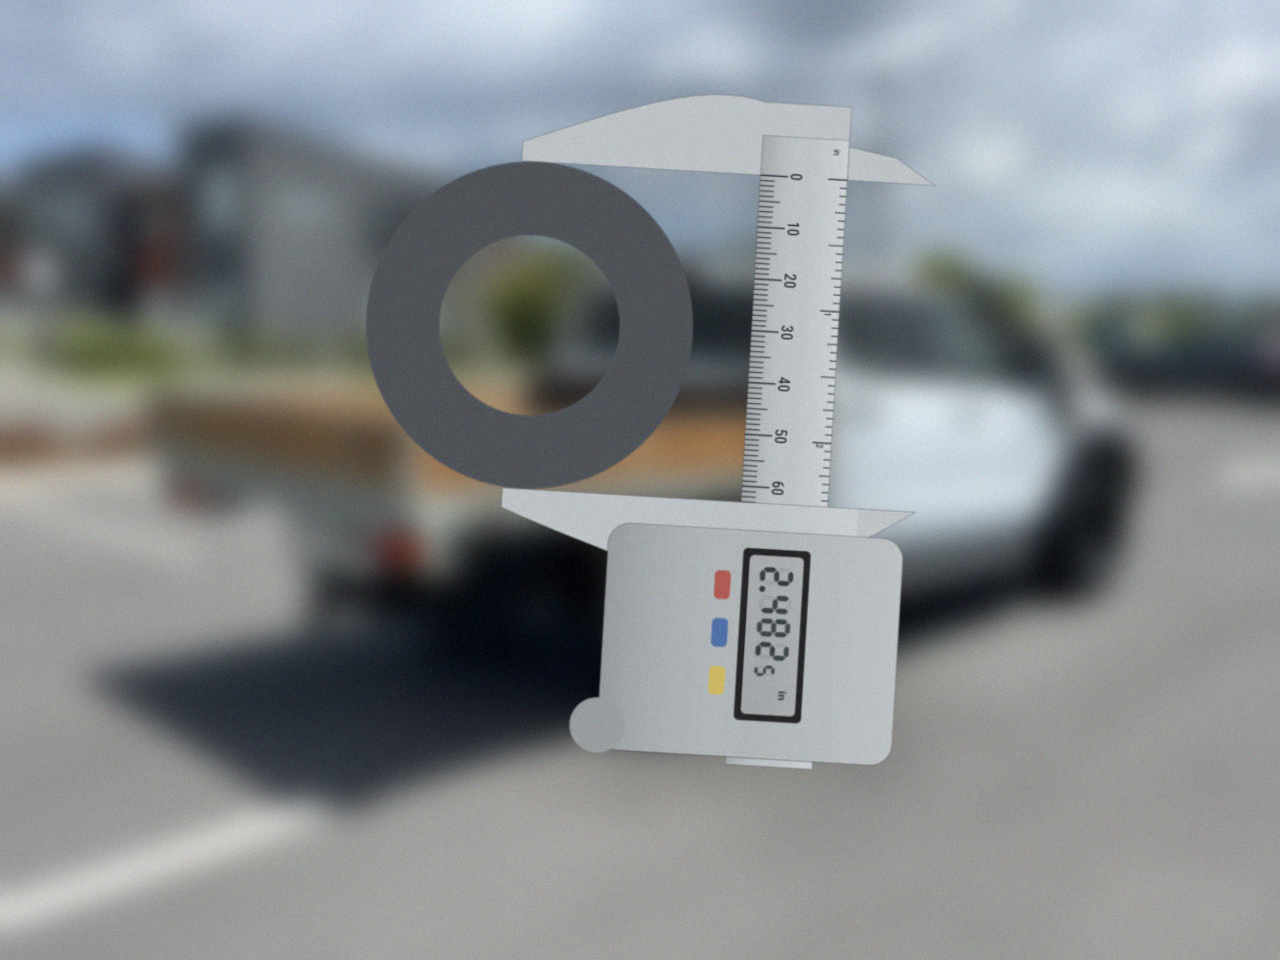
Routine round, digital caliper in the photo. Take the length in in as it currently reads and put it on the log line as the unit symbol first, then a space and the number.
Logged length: in 2.4825
